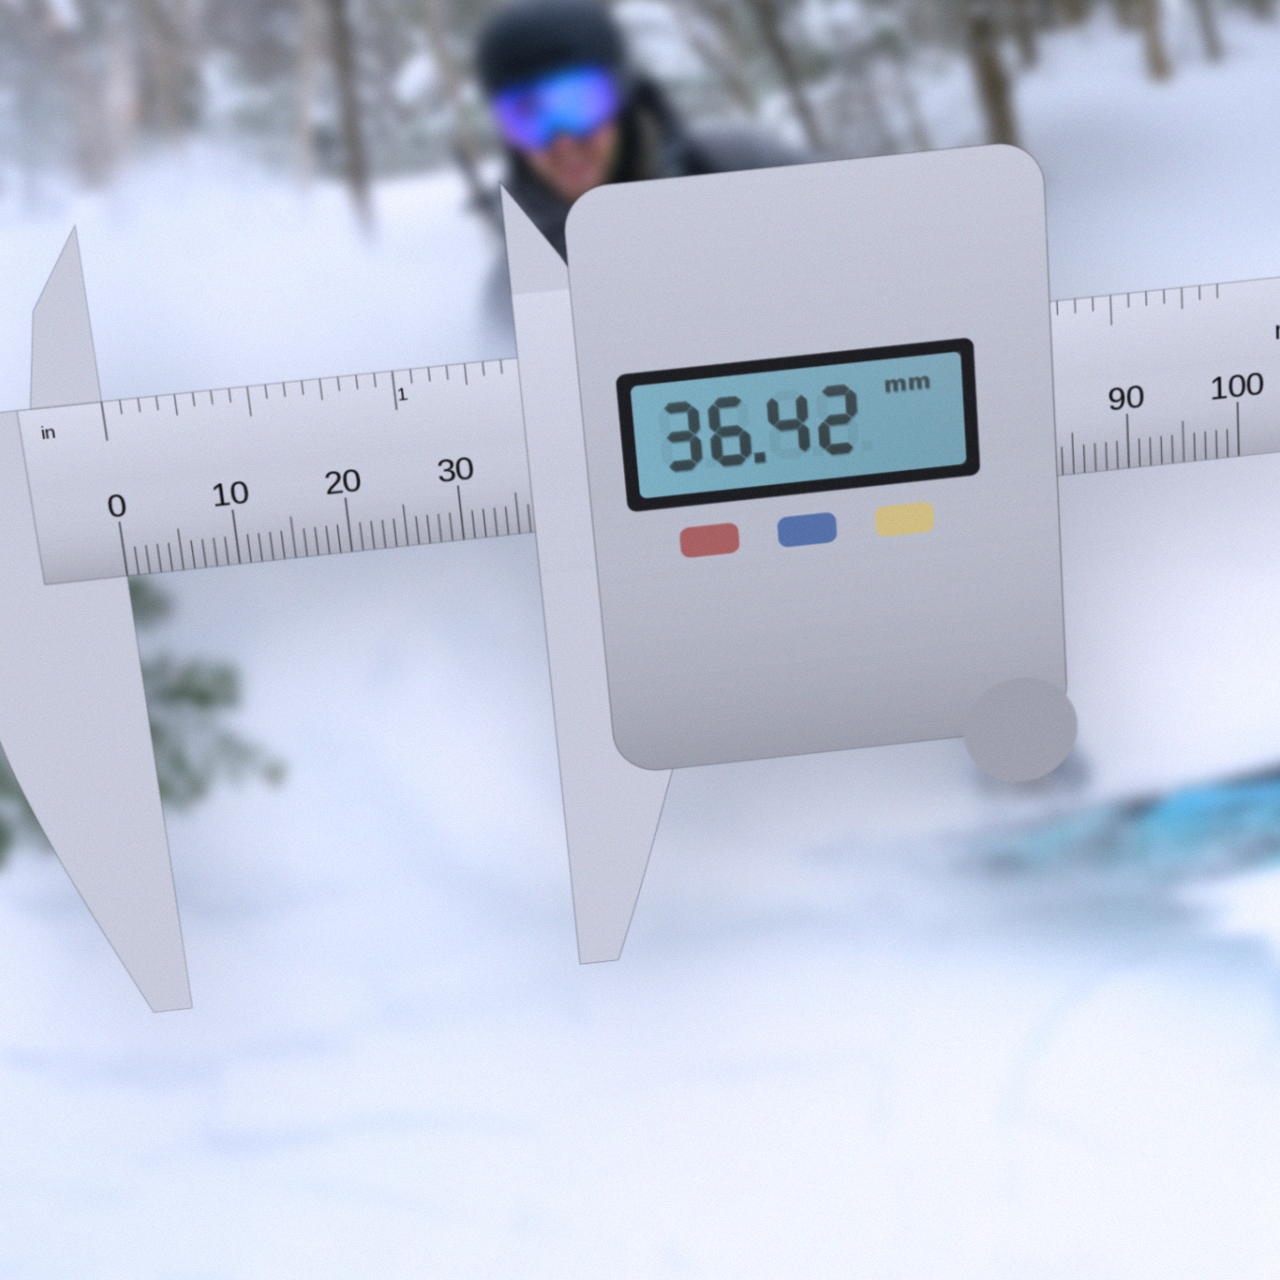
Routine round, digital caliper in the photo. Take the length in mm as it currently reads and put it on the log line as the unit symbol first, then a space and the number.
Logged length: mm 36.42
